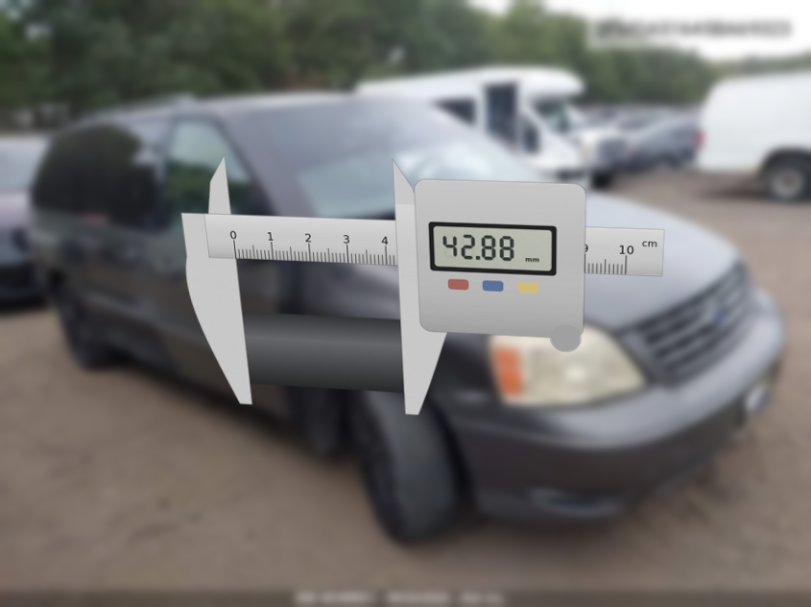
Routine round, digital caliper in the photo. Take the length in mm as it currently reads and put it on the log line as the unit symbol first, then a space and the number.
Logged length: mm 42.88
